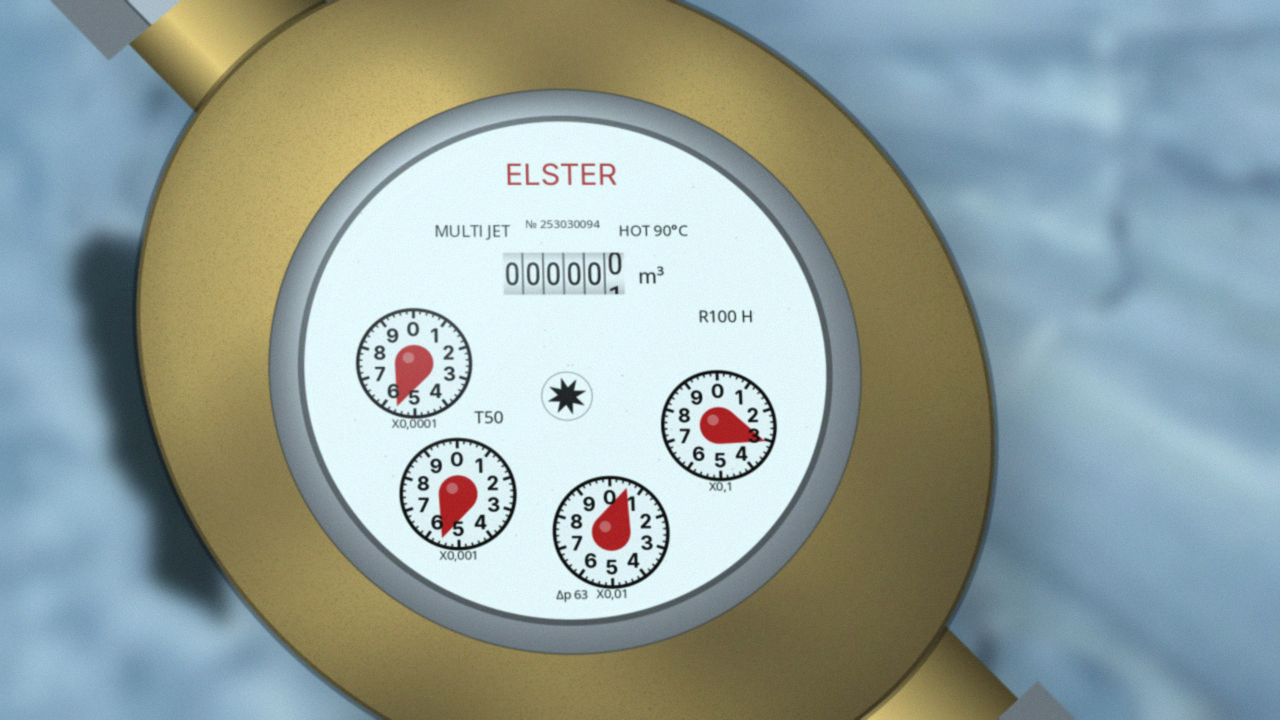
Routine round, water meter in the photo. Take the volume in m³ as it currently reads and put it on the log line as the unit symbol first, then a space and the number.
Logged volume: m³ 0.3055
